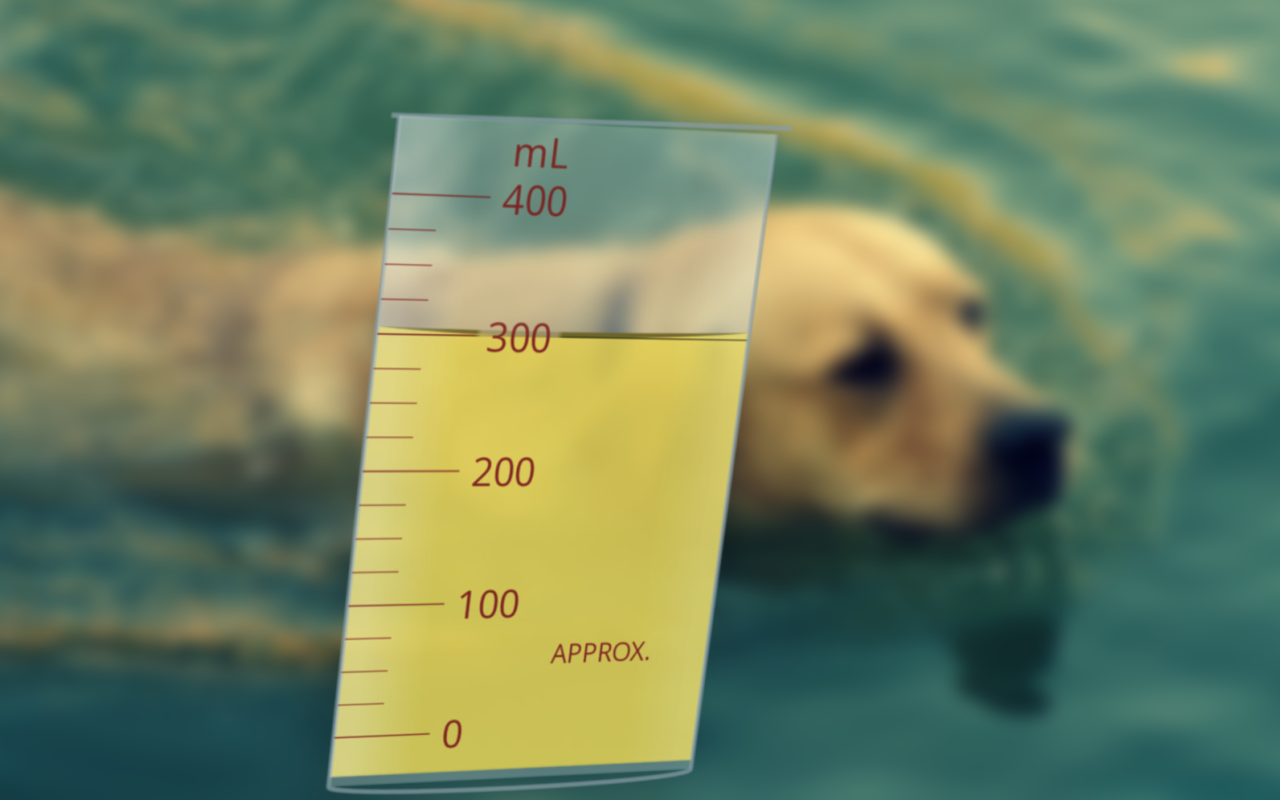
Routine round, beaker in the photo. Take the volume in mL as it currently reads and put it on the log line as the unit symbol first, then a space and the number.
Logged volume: mL 300
